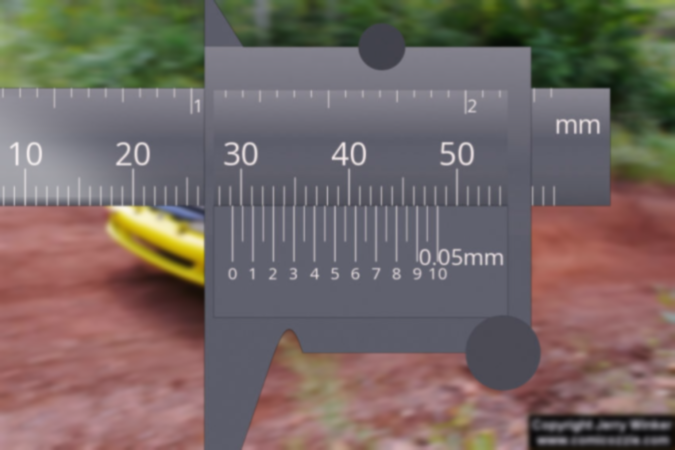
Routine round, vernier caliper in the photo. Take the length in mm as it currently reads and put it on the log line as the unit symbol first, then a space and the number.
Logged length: mm 29.2
